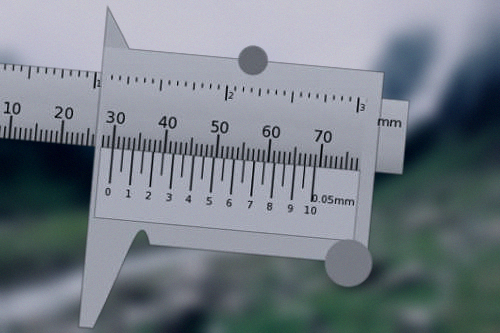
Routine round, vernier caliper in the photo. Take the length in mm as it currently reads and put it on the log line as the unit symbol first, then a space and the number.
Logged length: mm 30.0
